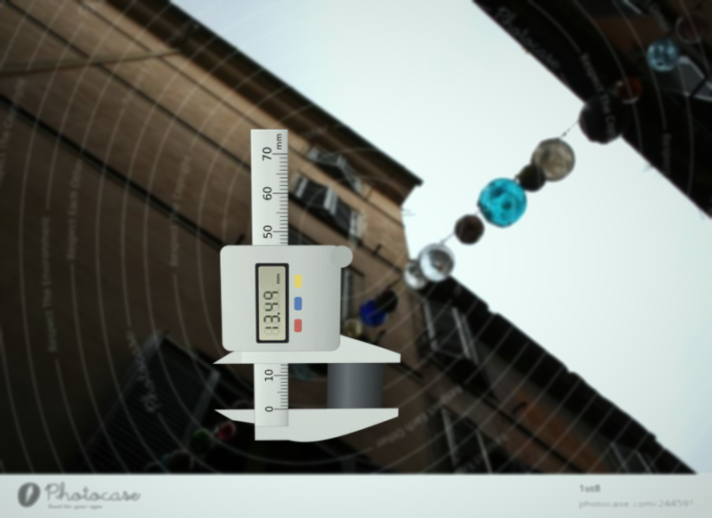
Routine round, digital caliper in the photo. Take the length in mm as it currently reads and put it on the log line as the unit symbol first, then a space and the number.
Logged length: mm 13.49
